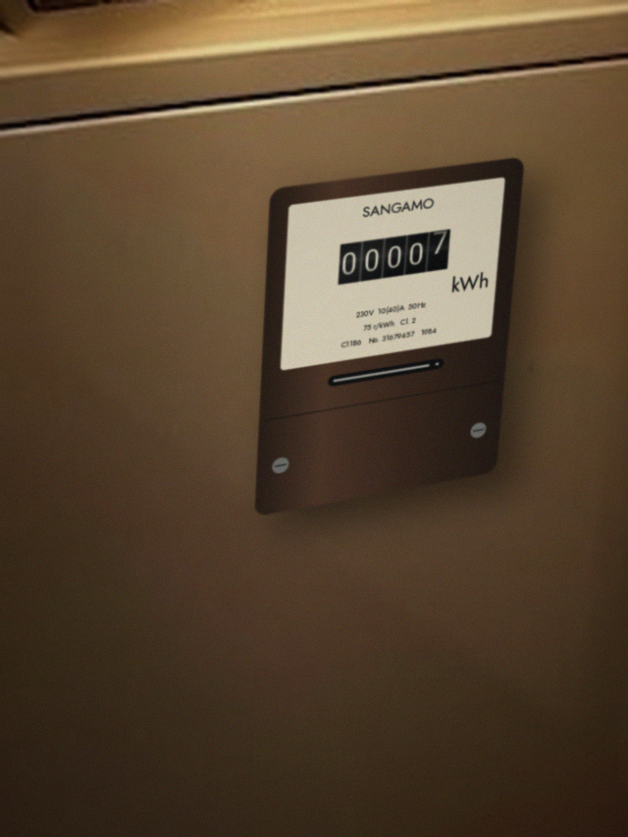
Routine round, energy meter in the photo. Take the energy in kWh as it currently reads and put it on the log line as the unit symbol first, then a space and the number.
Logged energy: kWh 7
